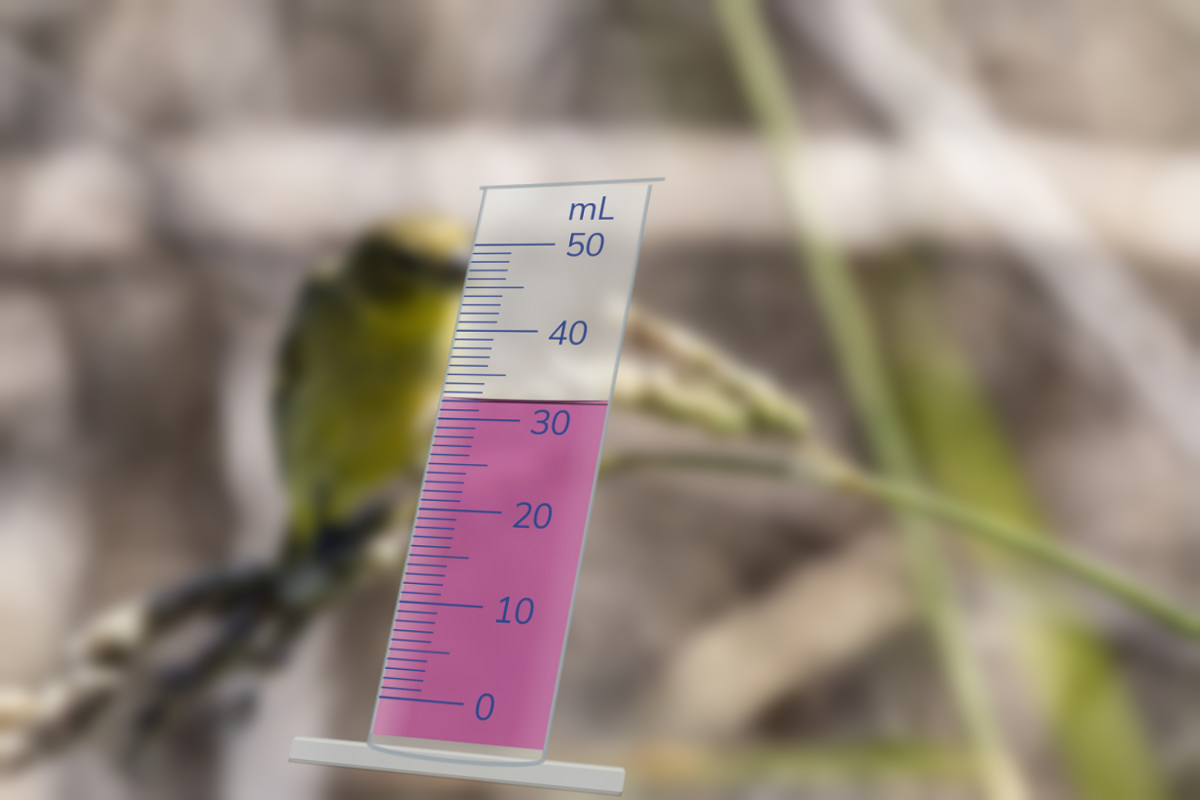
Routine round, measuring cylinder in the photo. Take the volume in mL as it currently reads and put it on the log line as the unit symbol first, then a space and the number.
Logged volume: mL 32
